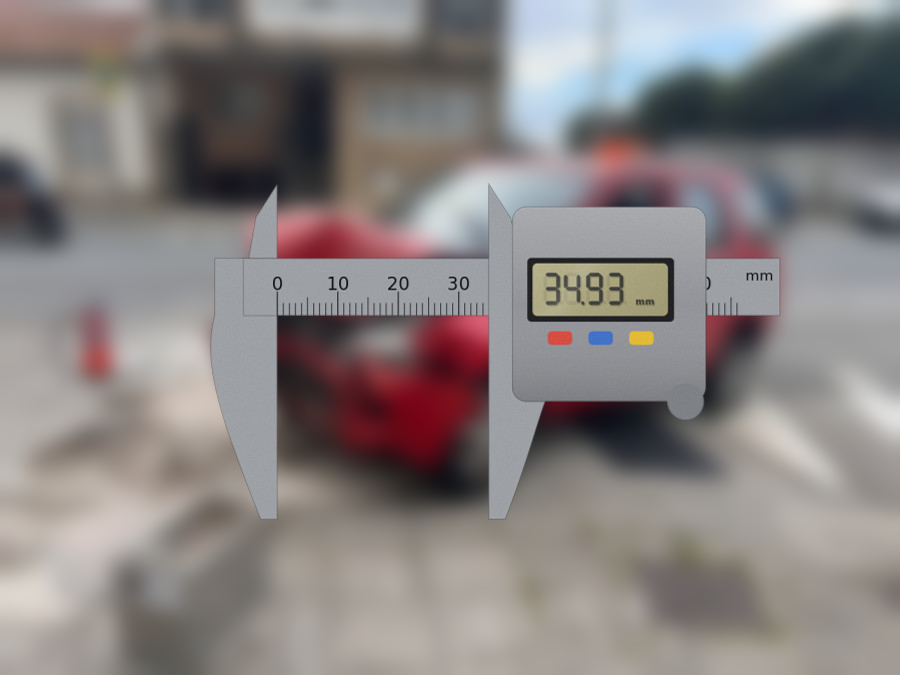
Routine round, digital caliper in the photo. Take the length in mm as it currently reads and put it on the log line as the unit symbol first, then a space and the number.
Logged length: mm 34.93
